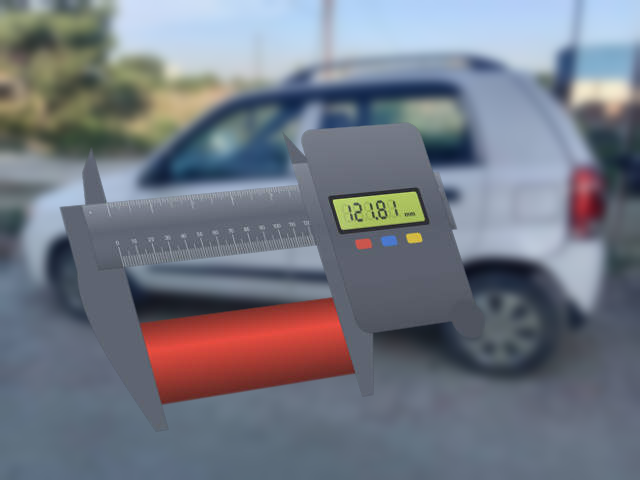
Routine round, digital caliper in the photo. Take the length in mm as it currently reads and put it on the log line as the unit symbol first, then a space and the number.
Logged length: mm 121.81
